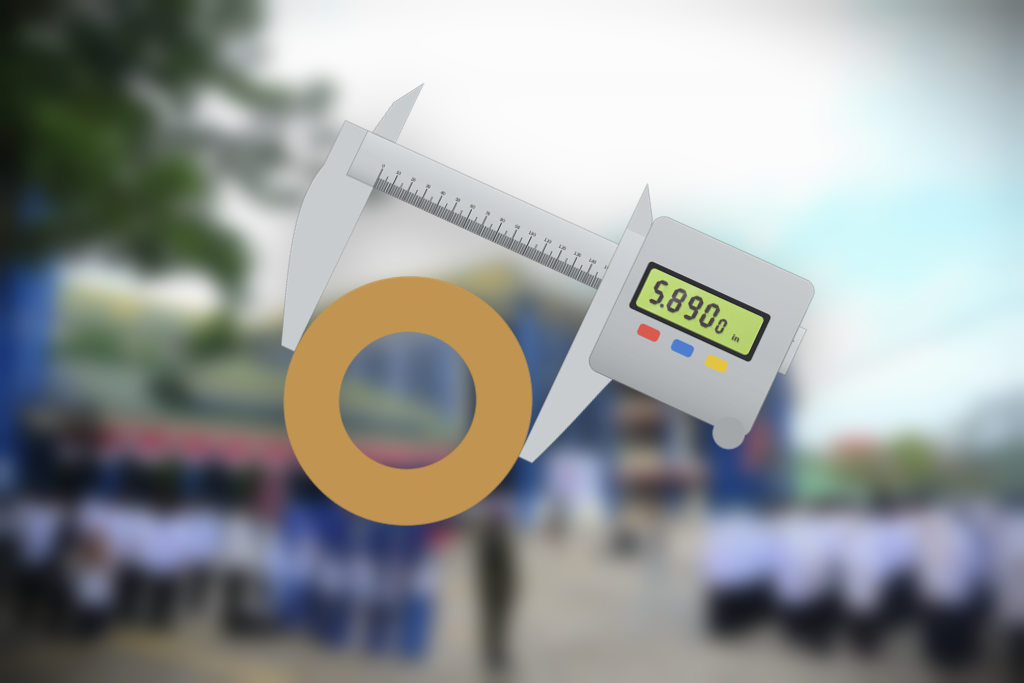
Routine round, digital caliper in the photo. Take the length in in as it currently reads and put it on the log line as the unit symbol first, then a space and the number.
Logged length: in 5.8900
